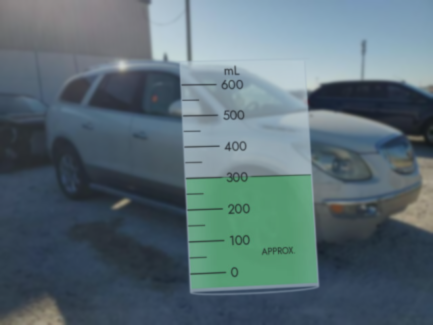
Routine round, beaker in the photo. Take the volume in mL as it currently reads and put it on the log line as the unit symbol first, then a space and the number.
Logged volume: mL 300
